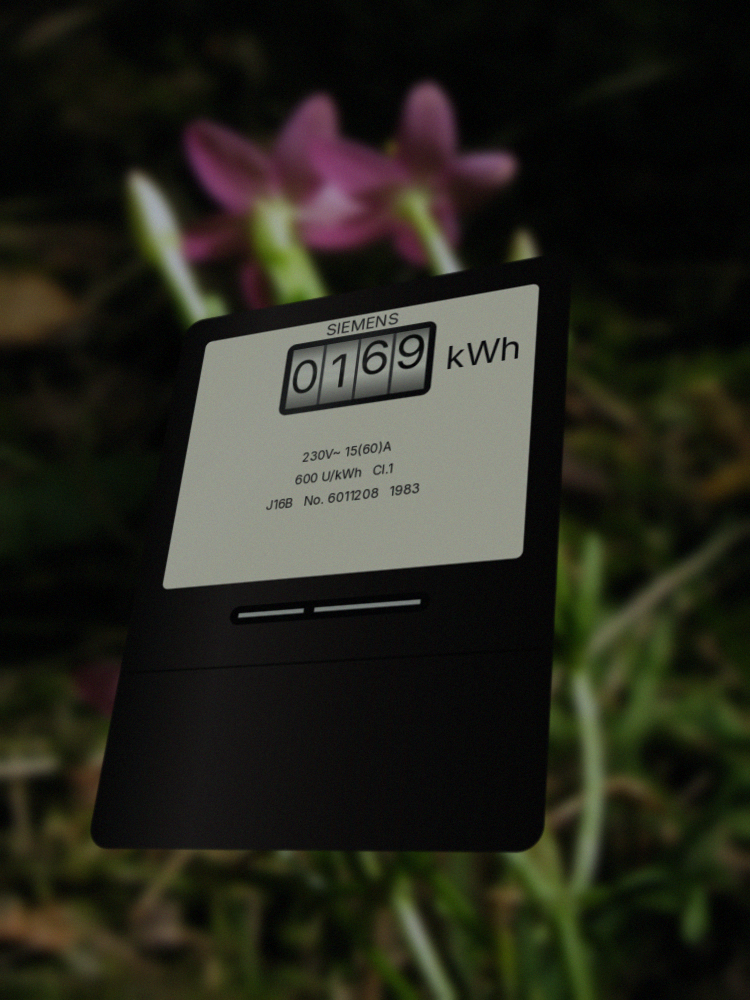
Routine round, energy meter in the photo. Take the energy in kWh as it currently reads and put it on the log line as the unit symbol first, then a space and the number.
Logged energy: kWh 169
